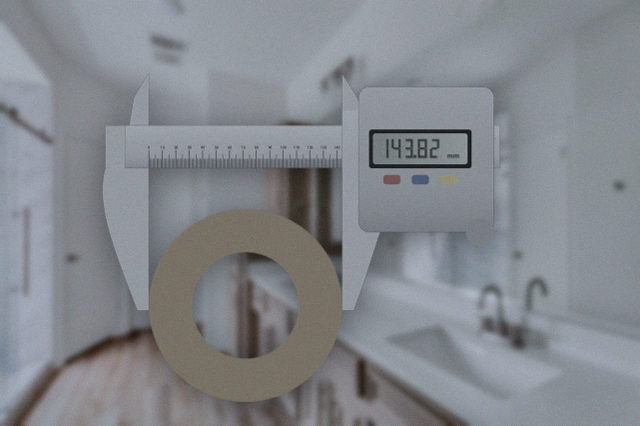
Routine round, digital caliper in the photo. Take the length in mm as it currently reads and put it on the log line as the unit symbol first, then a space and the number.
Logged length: mm 143.82
